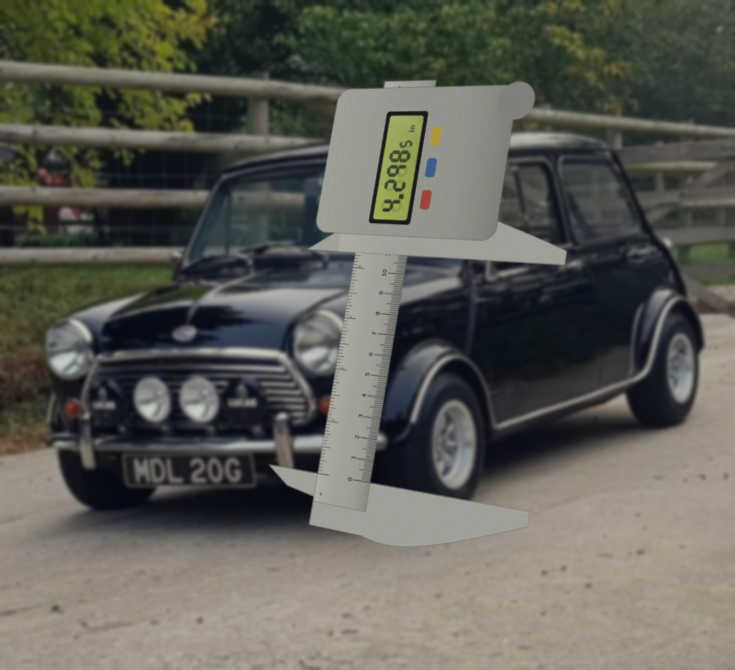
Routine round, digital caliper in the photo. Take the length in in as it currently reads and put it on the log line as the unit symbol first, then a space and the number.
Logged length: in 4.2985
